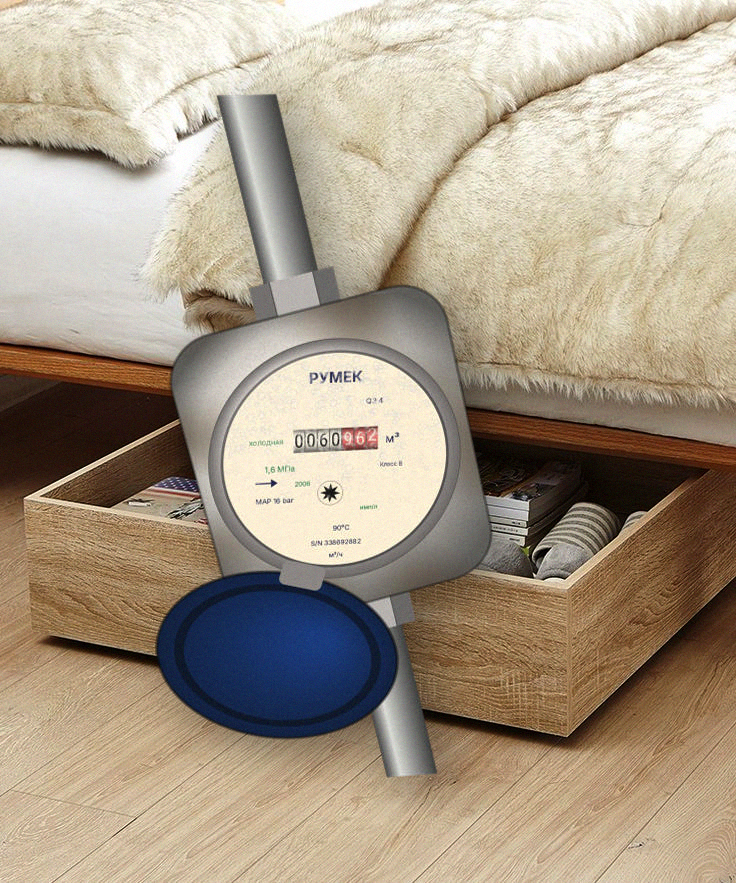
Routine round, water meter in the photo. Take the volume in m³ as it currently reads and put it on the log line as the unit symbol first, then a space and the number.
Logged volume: m³ 60.962
